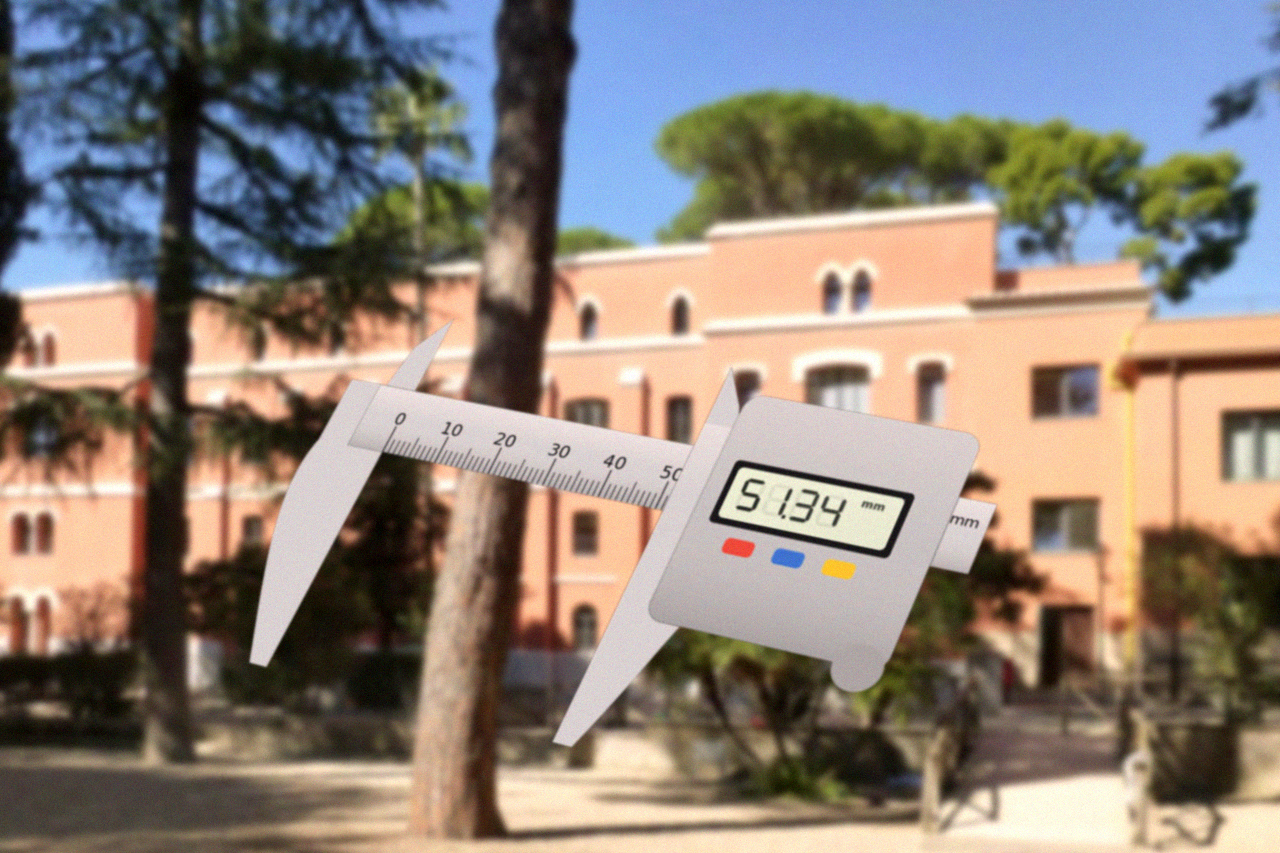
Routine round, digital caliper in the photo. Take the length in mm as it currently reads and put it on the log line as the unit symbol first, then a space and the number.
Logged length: mm 51.34
